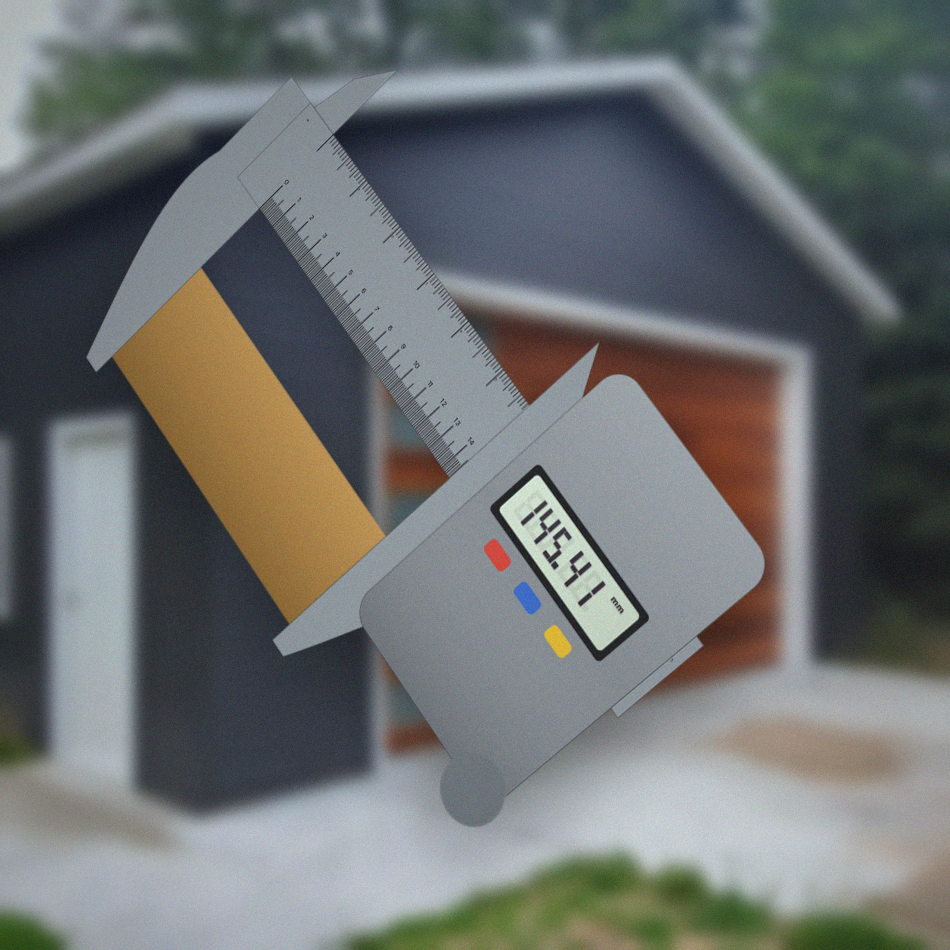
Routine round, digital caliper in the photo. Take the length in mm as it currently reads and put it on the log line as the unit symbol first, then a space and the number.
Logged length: mm 145.41
